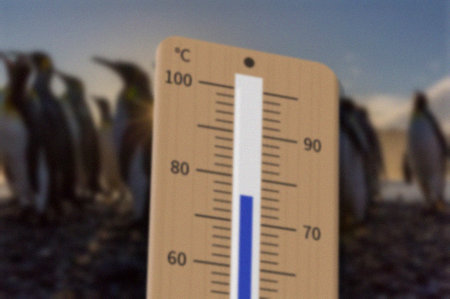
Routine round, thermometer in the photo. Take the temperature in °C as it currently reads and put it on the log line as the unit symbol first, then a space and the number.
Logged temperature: °C 76
